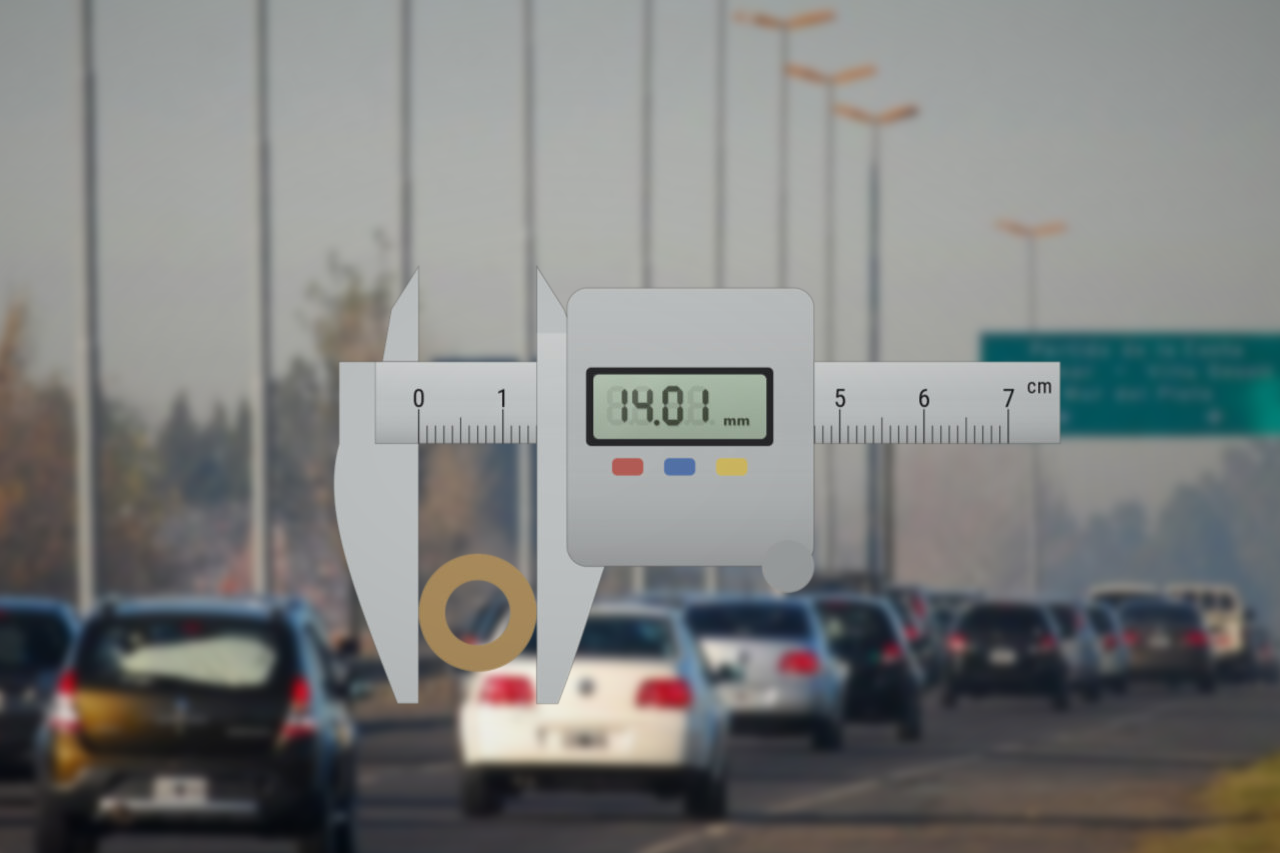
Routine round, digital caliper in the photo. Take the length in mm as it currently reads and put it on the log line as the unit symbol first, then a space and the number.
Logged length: mm 14.01
